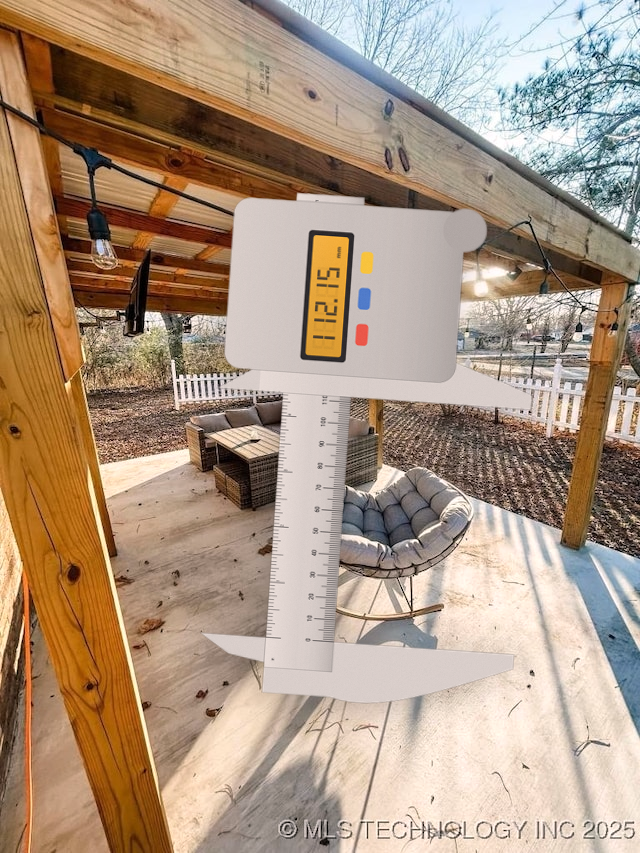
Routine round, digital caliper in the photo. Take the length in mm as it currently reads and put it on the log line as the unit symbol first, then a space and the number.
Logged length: mm 112.15
